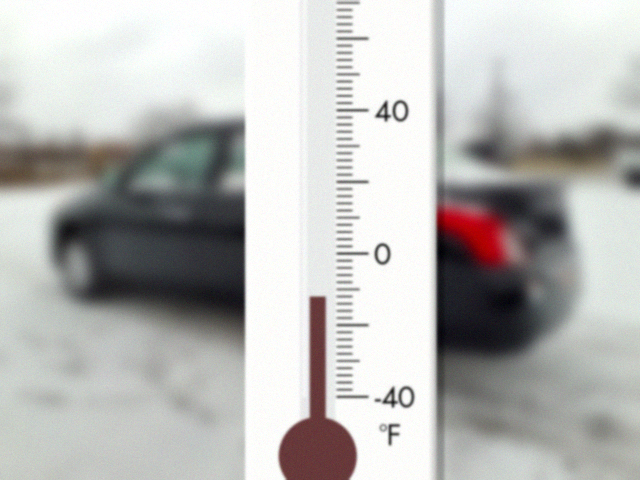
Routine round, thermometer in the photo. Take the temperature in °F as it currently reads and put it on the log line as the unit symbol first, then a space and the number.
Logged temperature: °F -12
